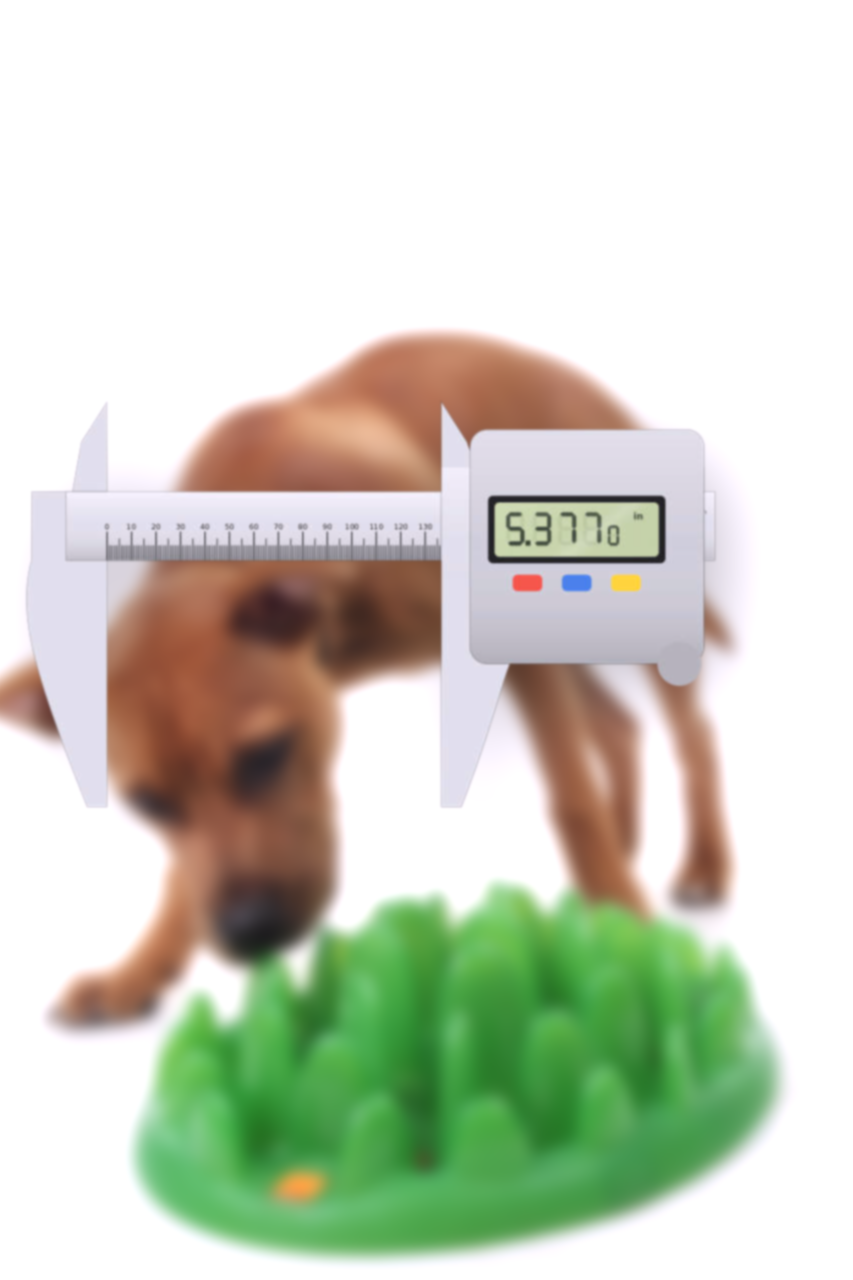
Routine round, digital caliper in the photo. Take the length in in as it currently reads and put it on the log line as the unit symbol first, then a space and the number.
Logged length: in 5.3770
